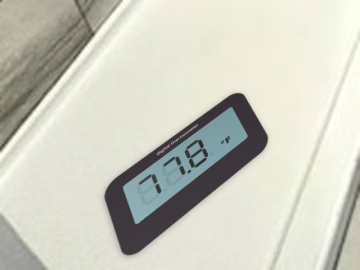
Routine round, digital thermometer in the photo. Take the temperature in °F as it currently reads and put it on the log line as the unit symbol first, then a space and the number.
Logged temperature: °F 77.8
